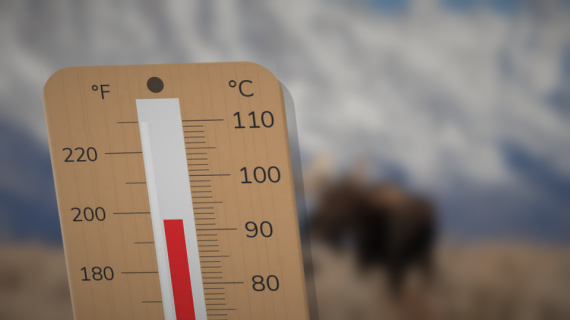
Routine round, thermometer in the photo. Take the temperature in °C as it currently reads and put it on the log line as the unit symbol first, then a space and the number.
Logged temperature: °C 92
